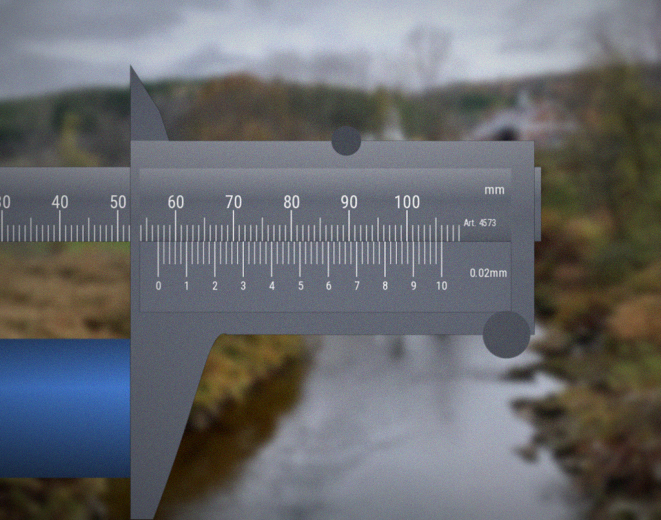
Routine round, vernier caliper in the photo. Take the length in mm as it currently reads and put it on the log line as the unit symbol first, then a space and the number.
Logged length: mm 57.0
